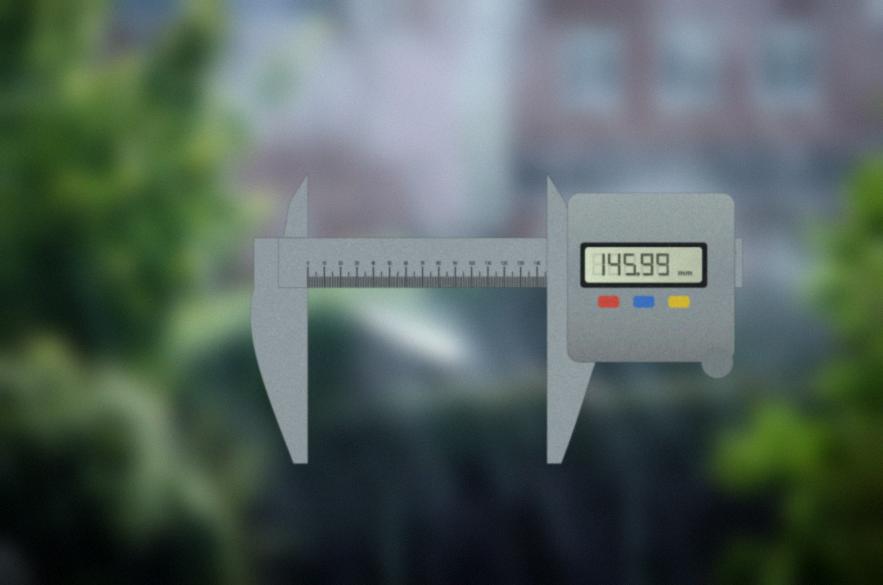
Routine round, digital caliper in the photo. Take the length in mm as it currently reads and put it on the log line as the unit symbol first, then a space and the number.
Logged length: mm 145.99
